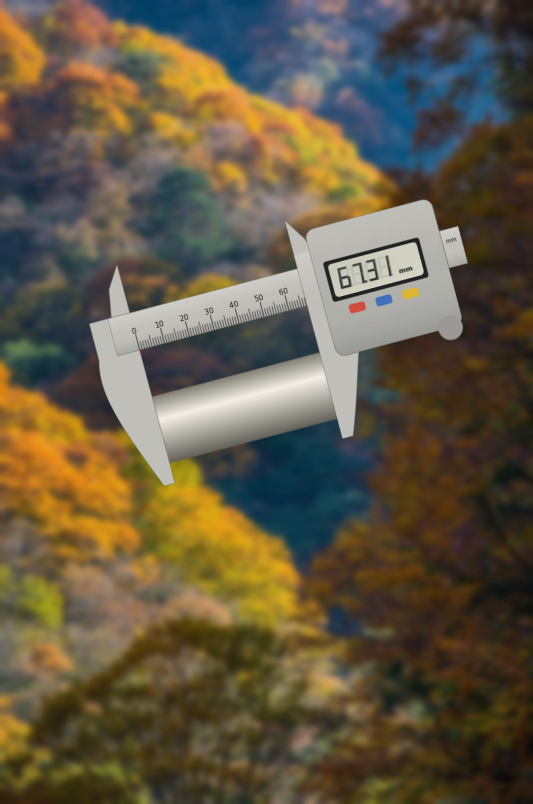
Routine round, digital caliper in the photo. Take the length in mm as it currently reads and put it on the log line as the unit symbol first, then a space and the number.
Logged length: mm 67.31
